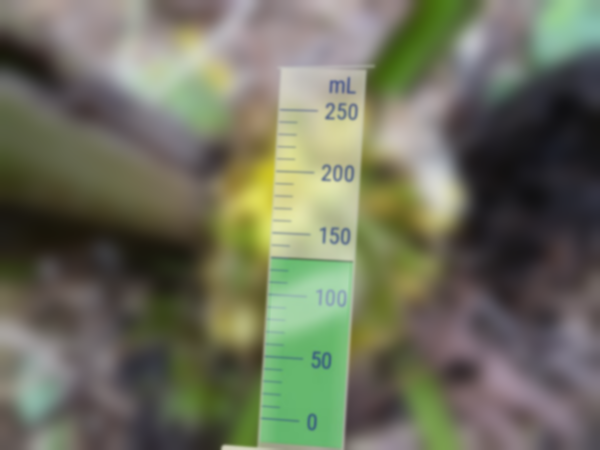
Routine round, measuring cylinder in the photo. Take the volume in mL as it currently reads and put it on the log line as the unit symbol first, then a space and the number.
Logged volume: mL 130
